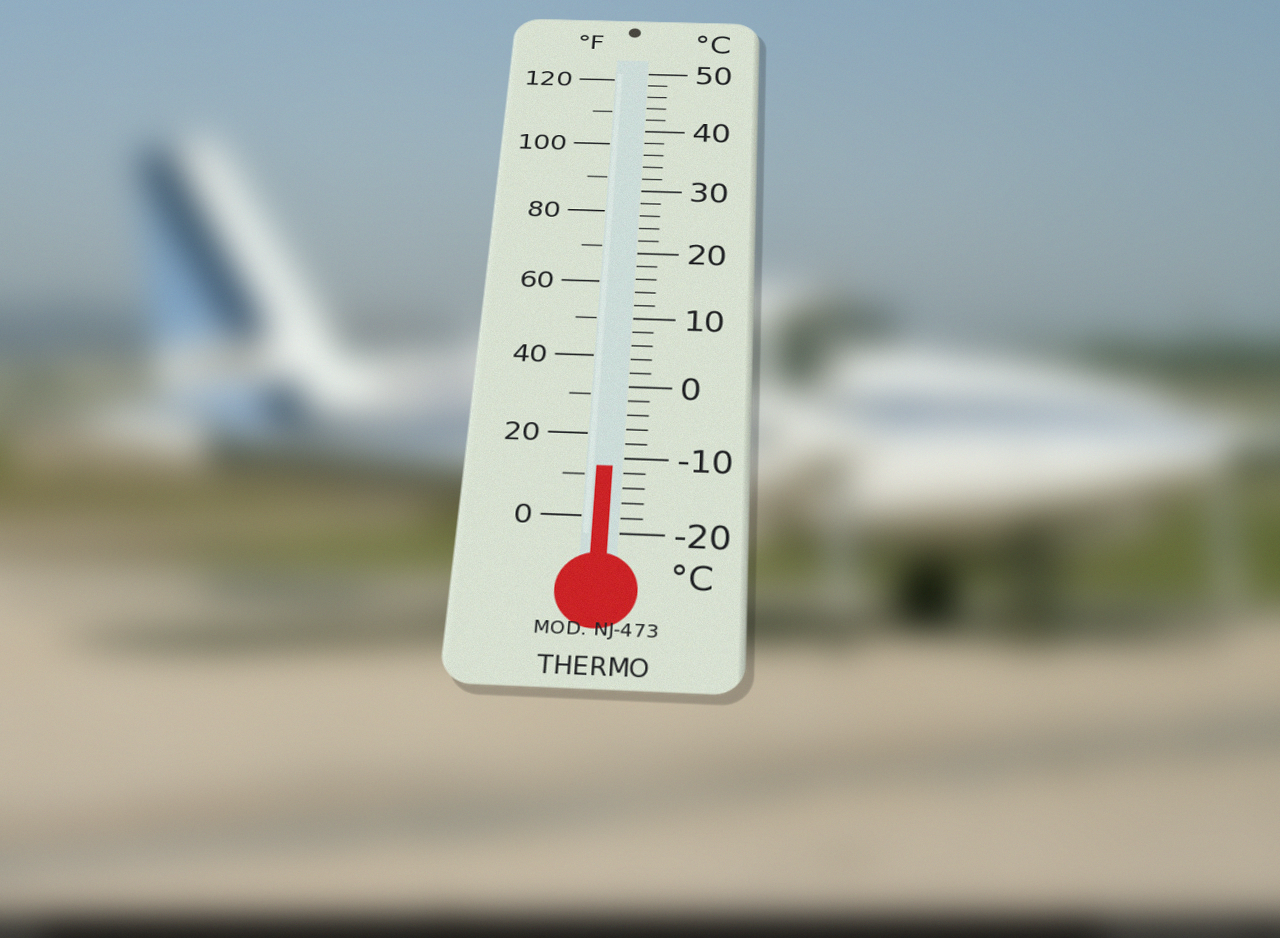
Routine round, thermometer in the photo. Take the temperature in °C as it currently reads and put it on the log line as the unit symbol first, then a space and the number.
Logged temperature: °C -11
